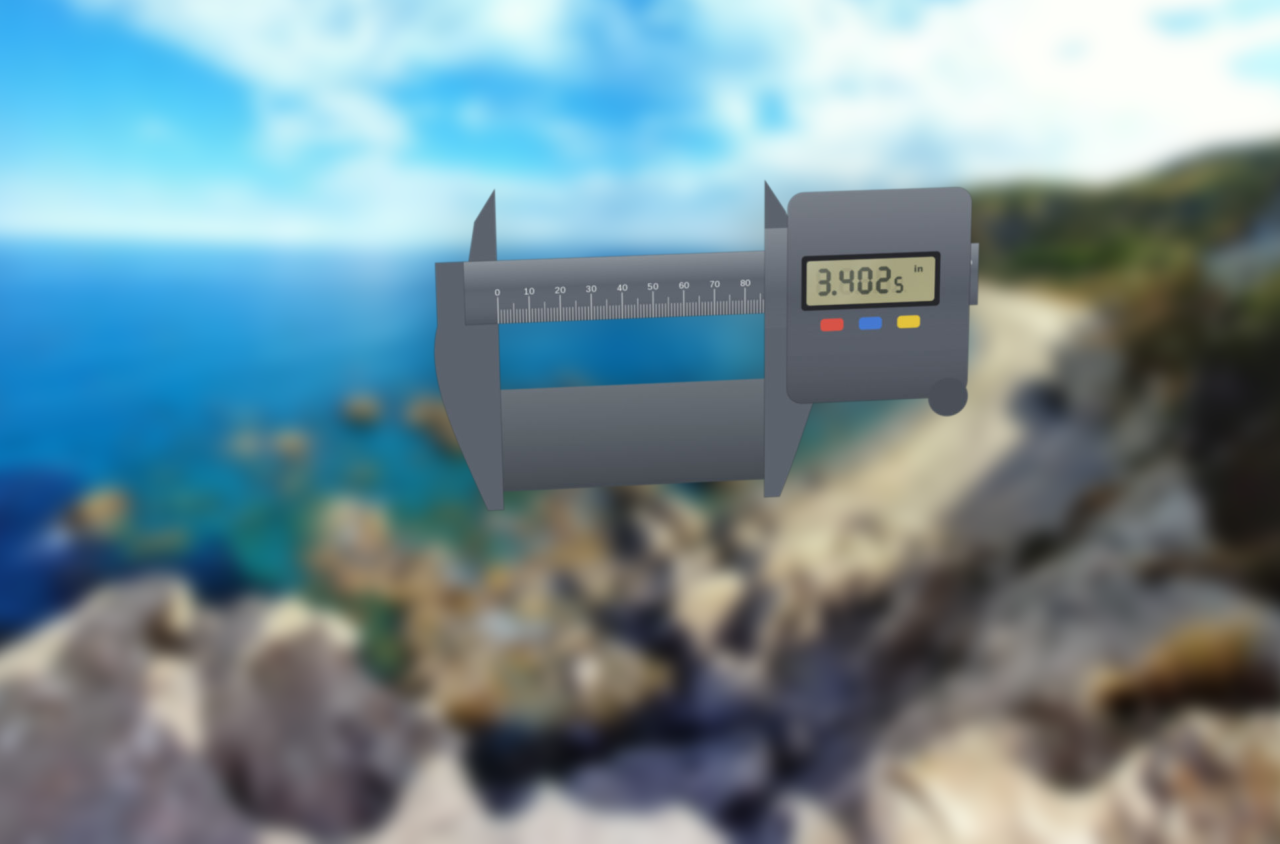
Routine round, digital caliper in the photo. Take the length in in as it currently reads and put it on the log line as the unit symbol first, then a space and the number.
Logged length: in 3.4025
